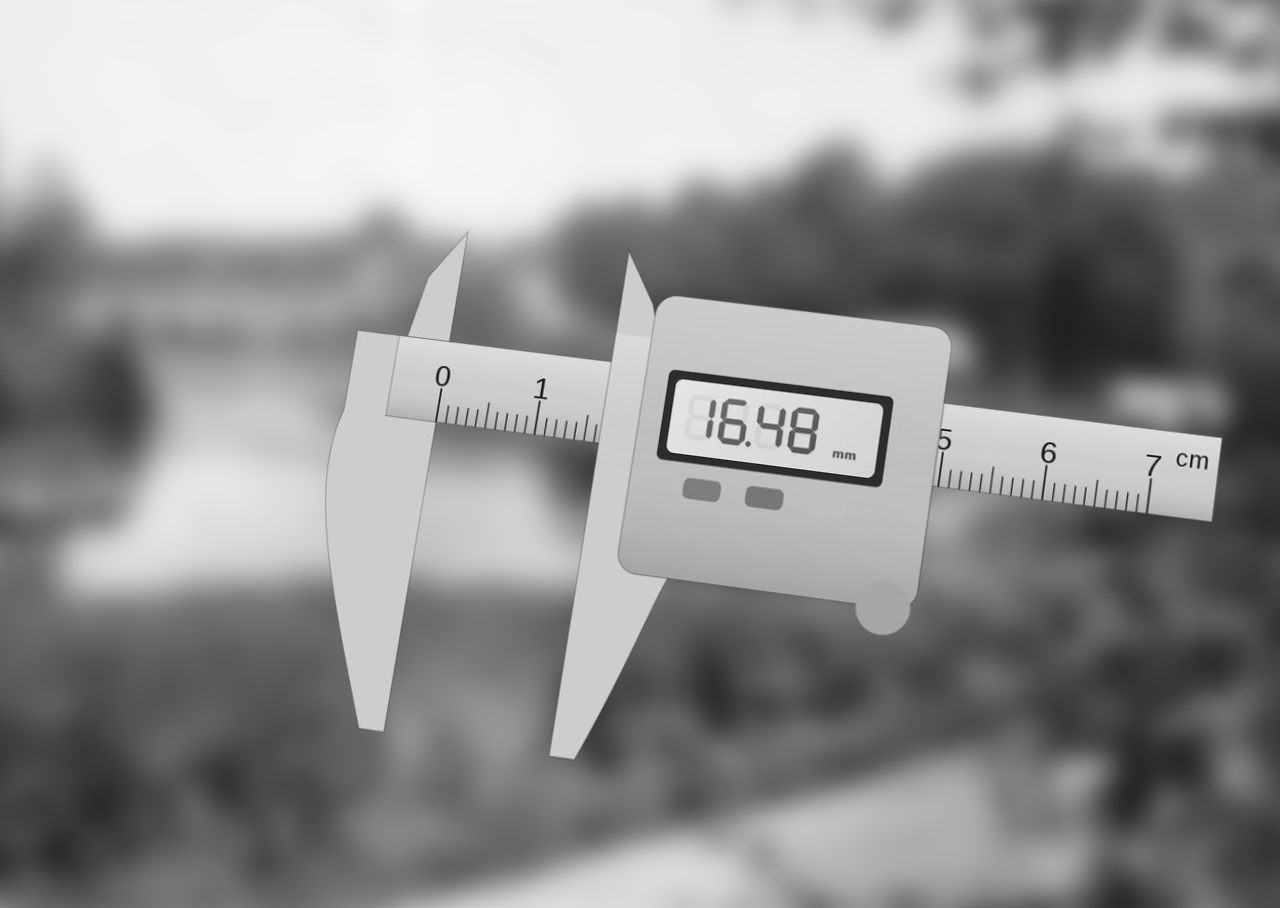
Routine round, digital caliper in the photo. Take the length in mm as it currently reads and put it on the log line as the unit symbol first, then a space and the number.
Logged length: mm 16.48
